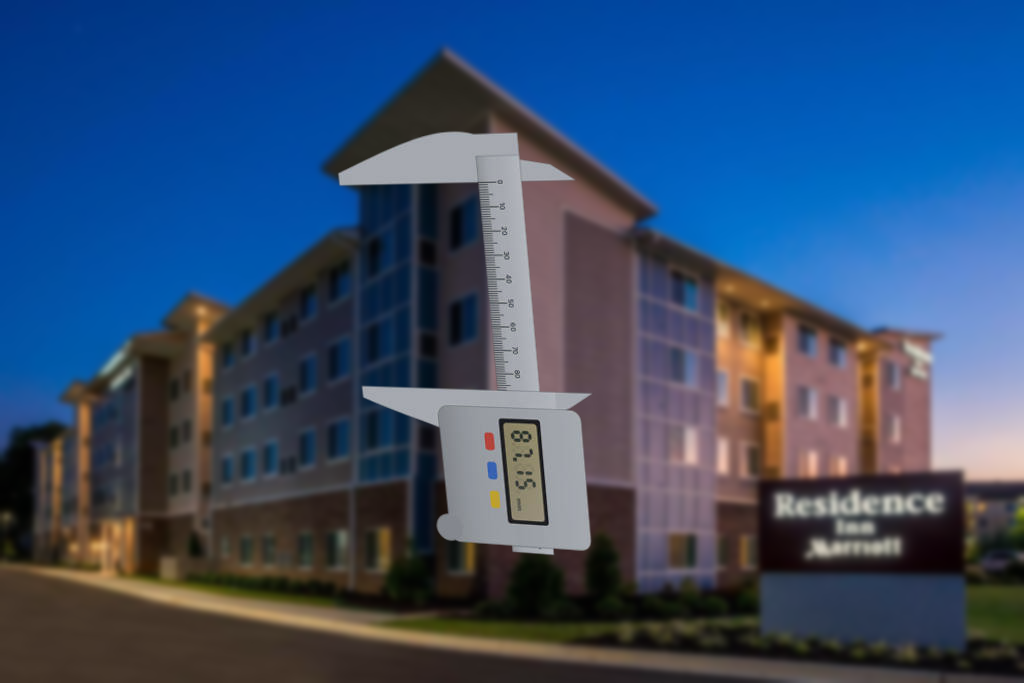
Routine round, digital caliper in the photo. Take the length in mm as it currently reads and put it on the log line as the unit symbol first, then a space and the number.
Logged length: mm 87.15
